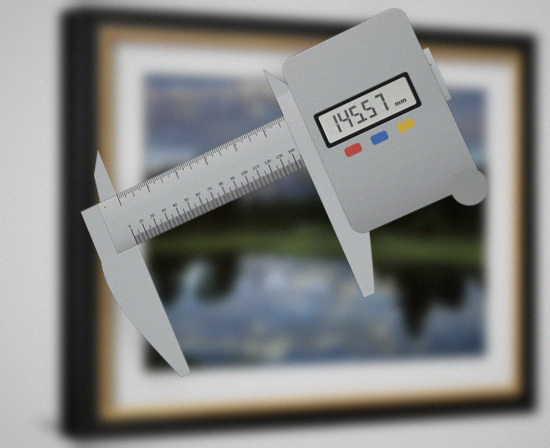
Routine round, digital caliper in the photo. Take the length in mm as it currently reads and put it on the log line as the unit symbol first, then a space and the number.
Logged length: mm 145.57
